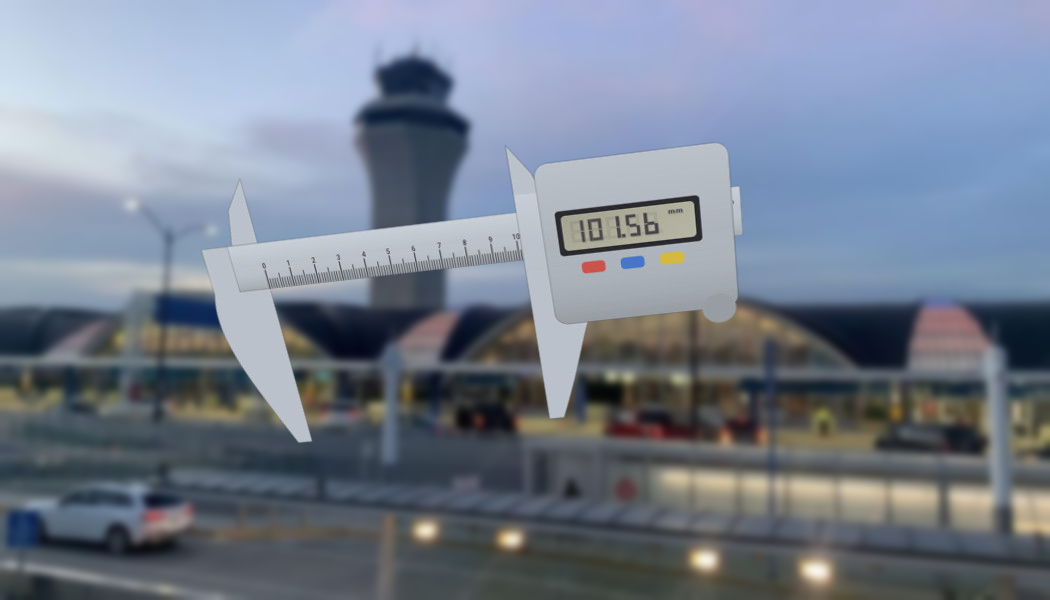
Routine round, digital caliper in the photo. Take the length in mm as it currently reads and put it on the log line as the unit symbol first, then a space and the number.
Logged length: mm 101.56
